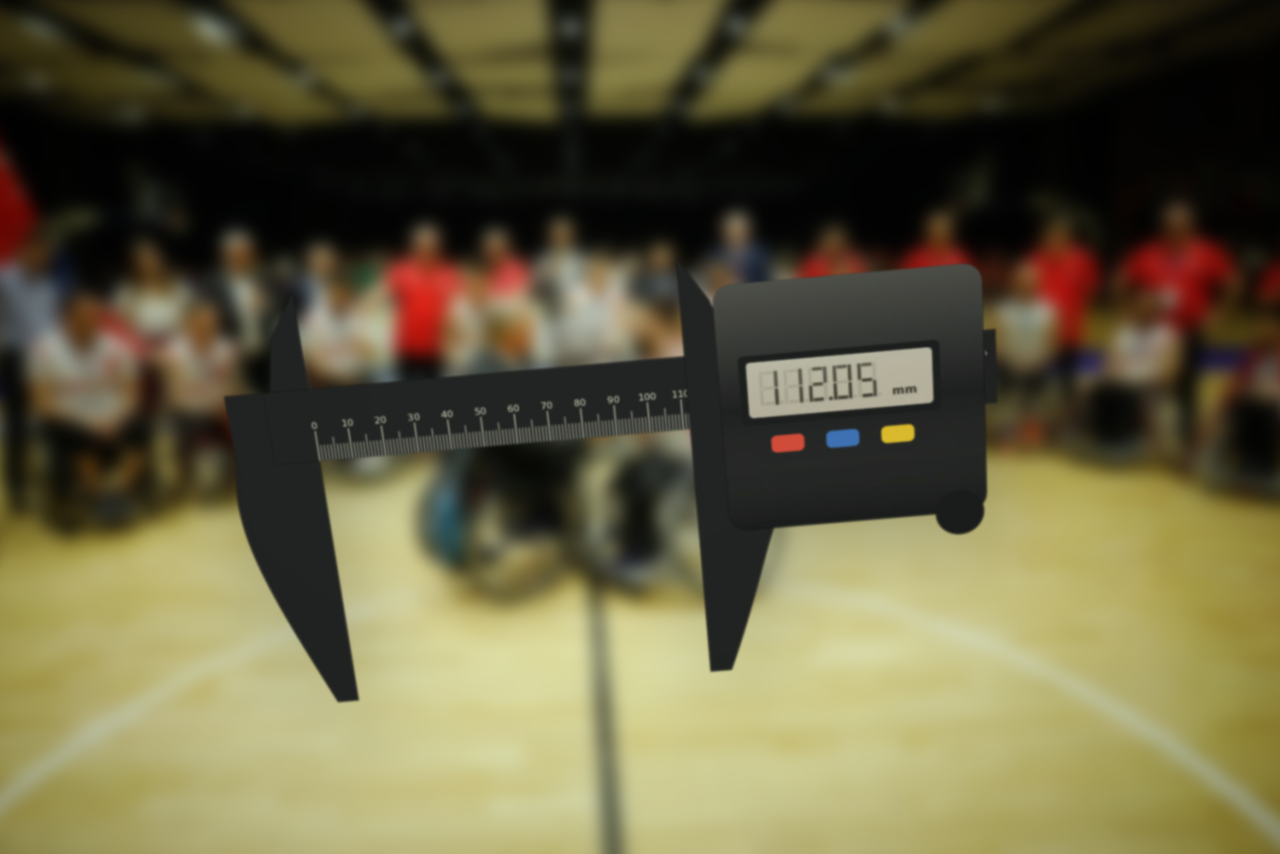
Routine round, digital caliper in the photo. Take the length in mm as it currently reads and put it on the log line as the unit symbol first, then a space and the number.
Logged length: mm 112.05
